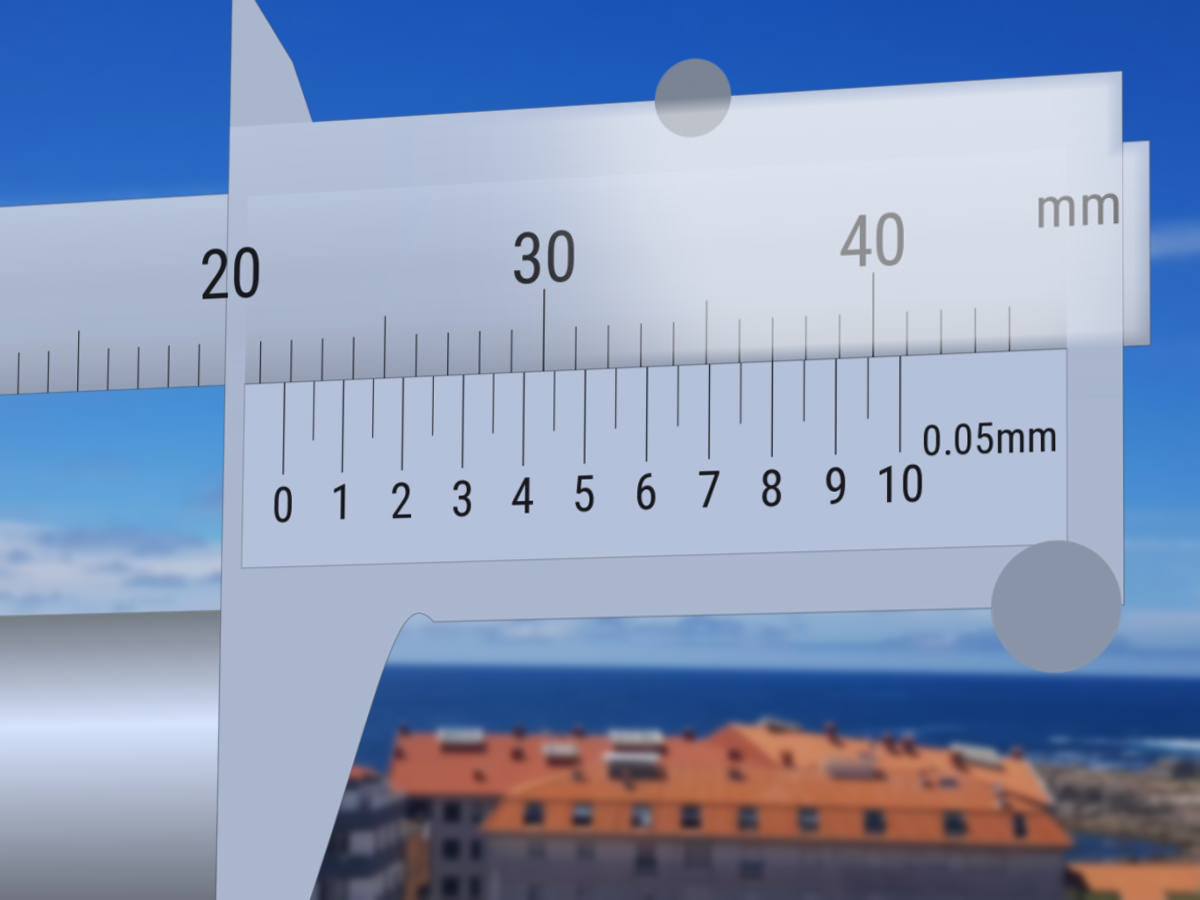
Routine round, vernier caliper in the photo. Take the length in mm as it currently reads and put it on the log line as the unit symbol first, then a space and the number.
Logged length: mm 21.80
